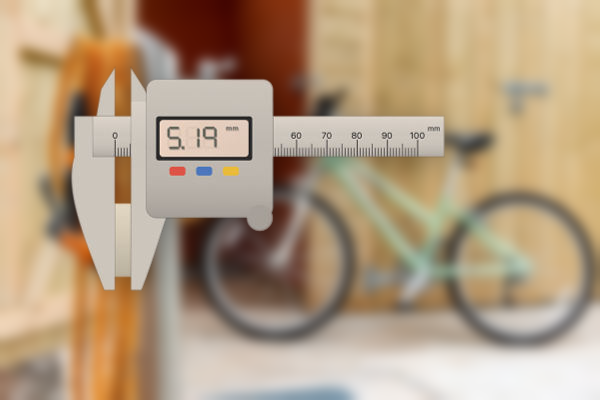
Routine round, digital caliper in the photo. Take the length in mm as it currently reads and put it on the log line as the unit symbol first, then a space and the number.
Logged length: mm 5.19
